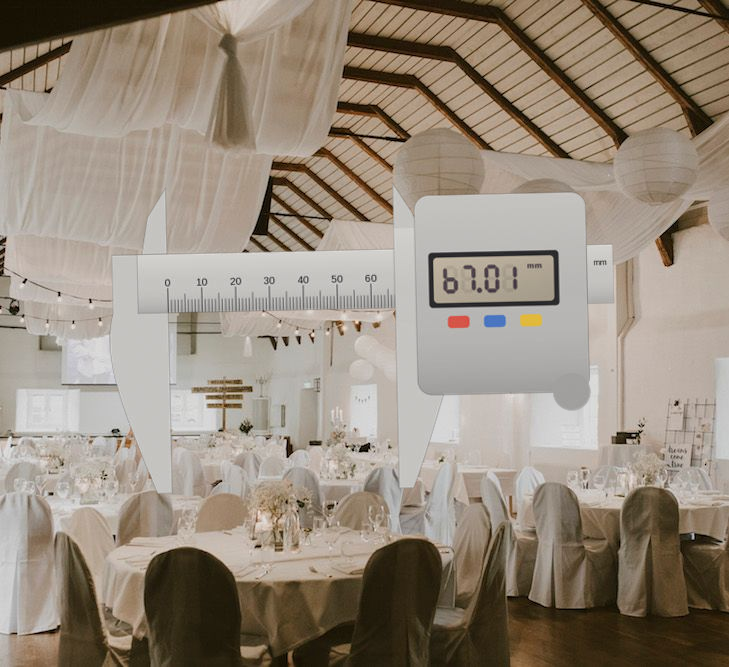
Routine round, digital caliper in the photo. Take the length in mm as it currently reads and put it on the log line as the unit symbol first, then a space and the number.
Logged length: mm 67.01
